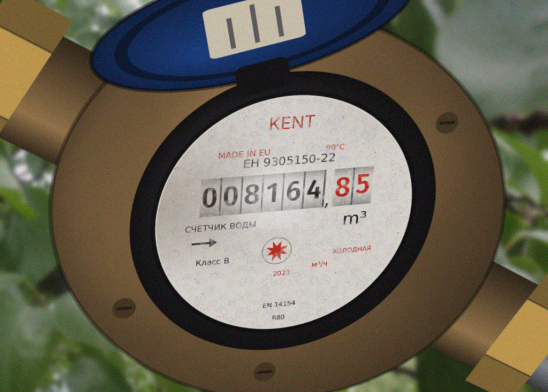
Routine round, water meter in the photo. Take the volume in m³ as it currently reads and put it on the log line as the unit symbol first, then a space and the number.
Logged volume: m³ 8164.85
